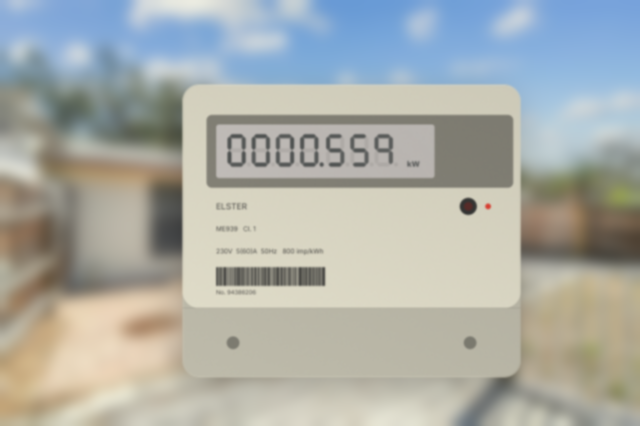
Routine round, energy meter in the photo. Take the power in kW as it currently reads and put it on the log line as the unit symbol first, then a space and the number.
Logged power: kW 0.559
